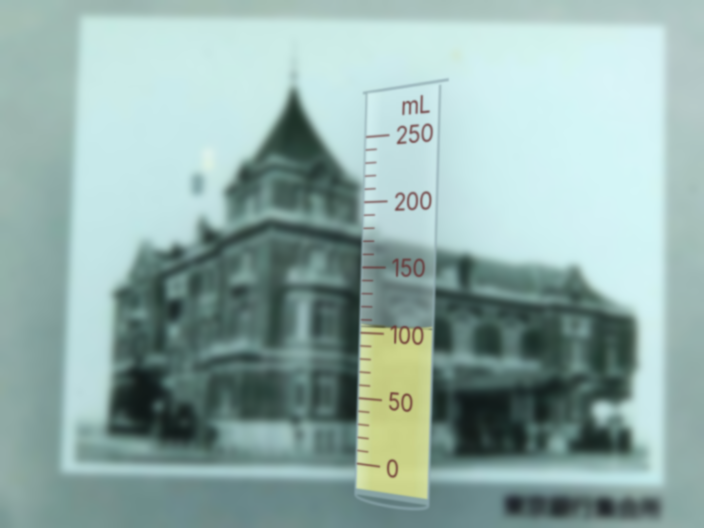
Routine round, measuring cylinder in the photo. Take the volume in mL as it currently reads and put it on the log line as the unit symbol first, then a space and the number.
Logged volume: mL 105
